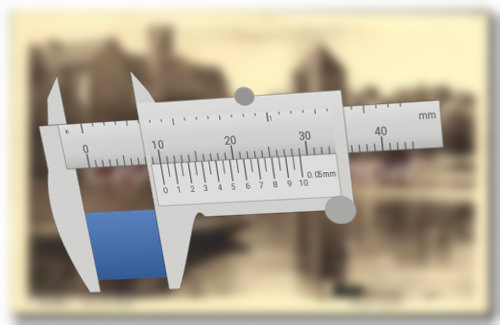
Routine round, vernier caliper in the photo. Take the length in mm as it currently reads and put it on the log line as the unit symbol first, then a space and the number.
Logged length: mm 10.0
